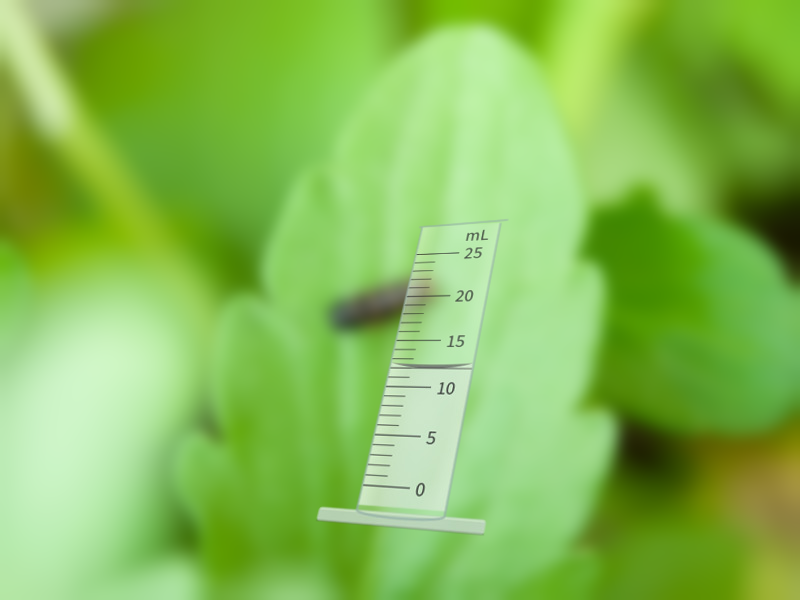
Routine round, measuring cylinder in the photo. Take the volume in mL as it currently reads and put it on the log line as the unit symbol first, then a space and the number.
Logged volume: mL 12
